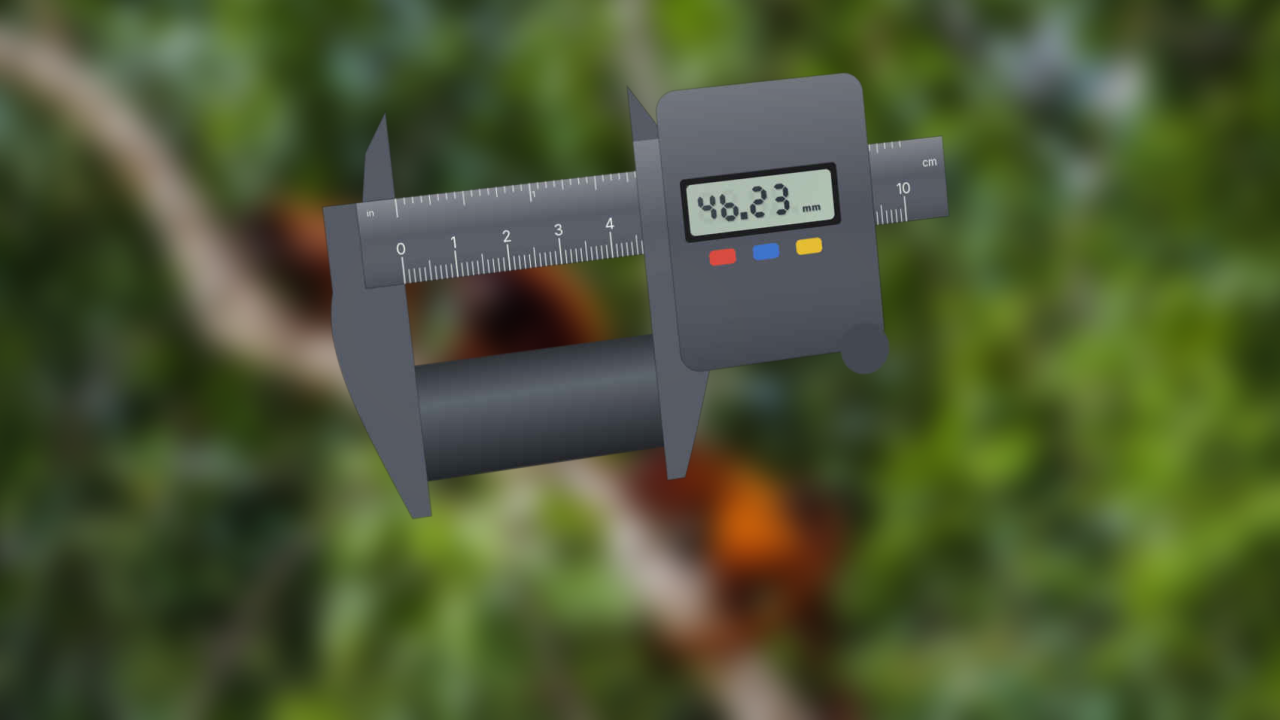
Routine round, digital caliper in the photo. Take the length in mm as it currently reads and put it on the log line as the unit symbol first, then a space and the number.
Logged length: mm 46.23
